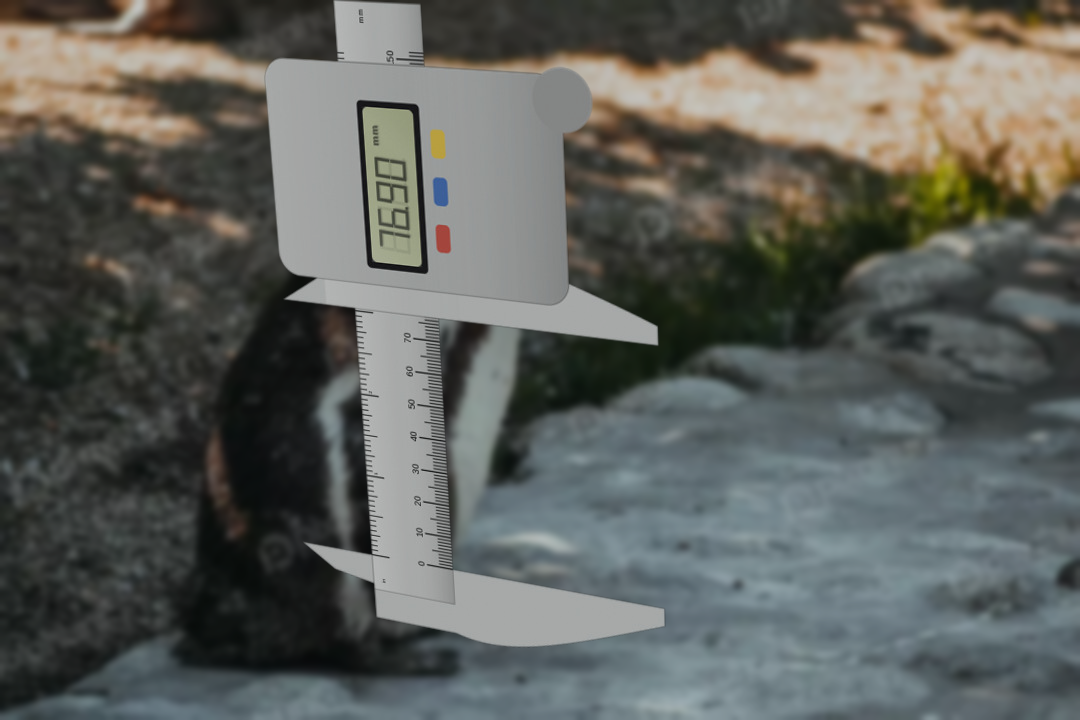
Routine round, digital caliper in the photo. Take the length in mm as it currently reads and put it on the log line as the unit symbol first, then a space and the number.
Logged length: mm 76.90
